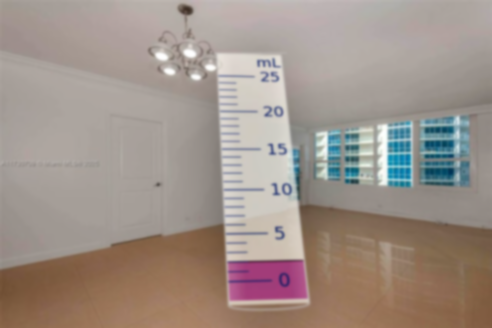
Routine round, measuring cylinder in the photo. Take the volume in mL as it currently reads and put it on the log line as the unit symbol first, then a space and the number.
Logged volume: mL 2
